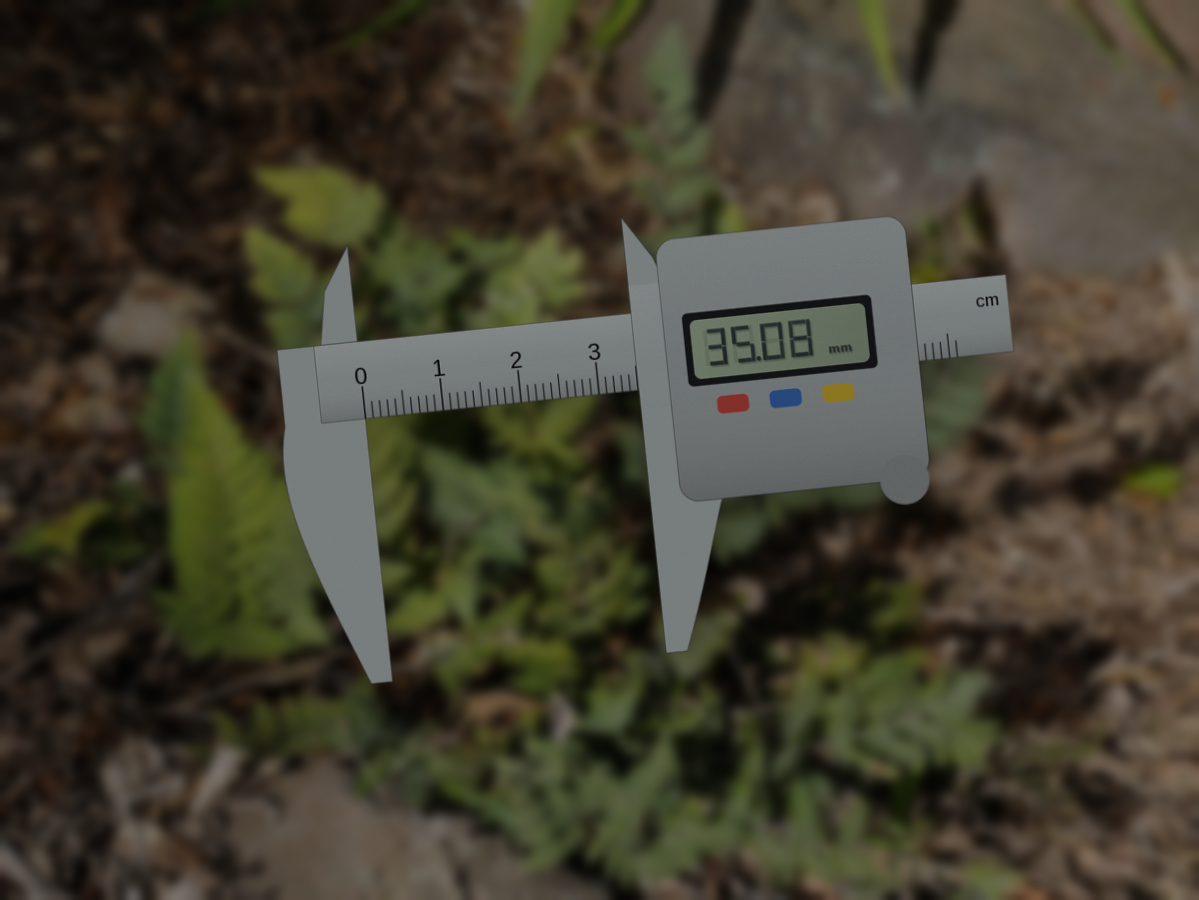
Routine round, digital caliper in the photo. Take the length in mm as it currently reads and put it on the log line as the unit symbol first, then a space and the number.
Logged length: mm 35.08
